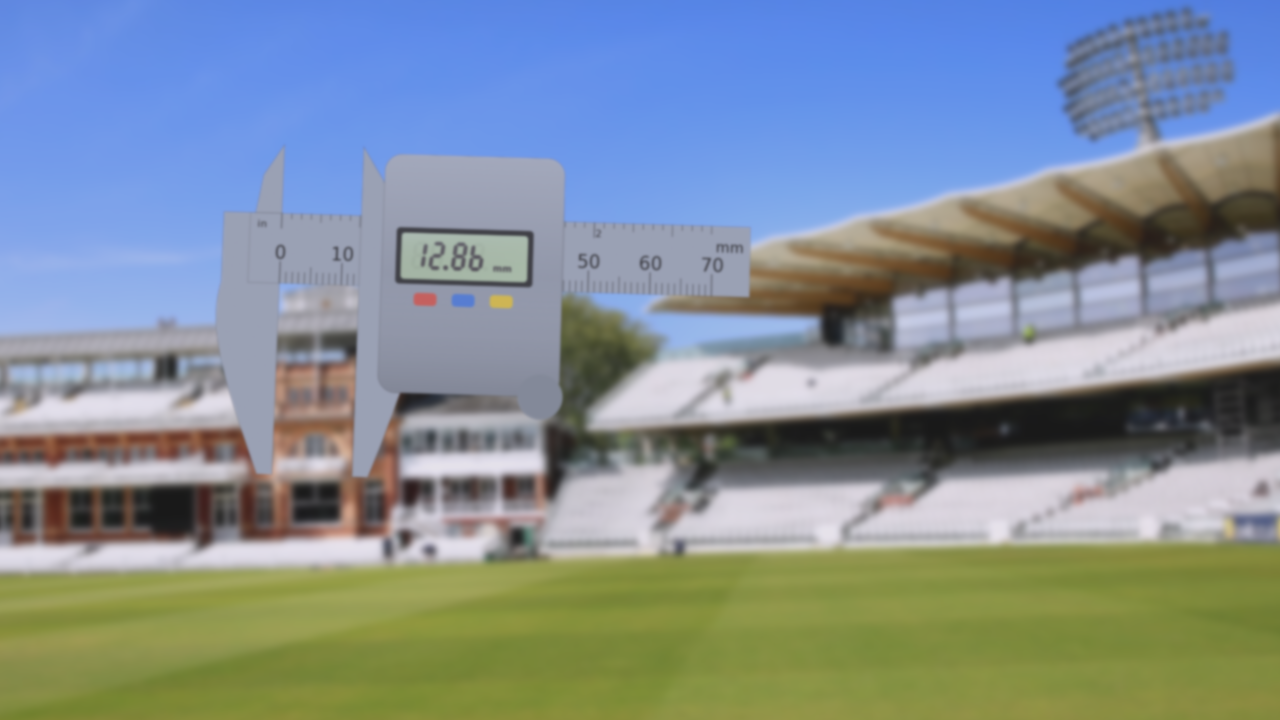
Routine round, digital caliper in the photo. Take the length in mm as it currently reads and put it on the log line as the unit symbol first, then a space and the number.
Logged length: mm 12.86
